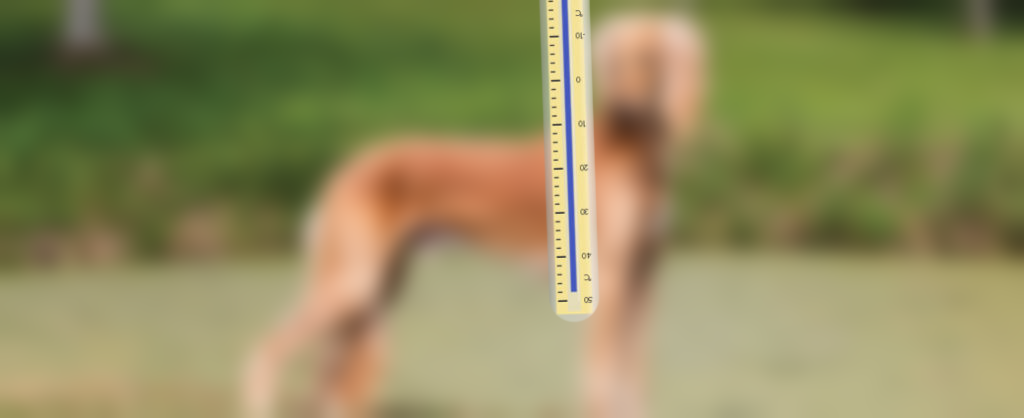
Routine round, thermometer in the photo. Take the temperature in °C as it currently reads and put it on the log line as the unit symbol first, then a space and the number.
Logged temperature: °C 48
